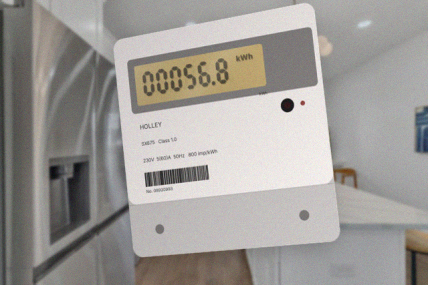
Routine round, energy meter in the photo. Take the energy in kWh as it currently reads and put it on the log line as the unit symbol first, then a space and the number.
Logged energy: kWh 56.8
